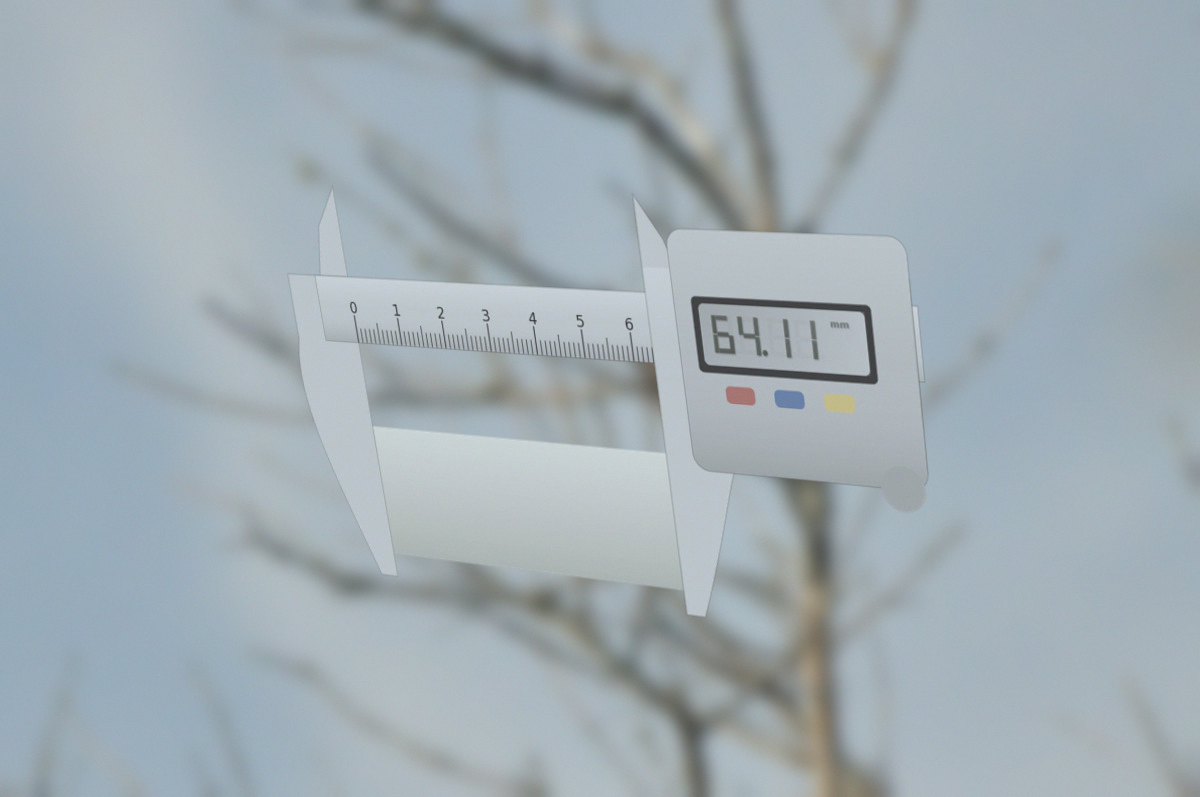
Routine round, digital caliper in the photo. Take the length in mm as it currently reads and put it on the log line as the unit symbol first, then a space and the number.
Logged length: mm 64.11
